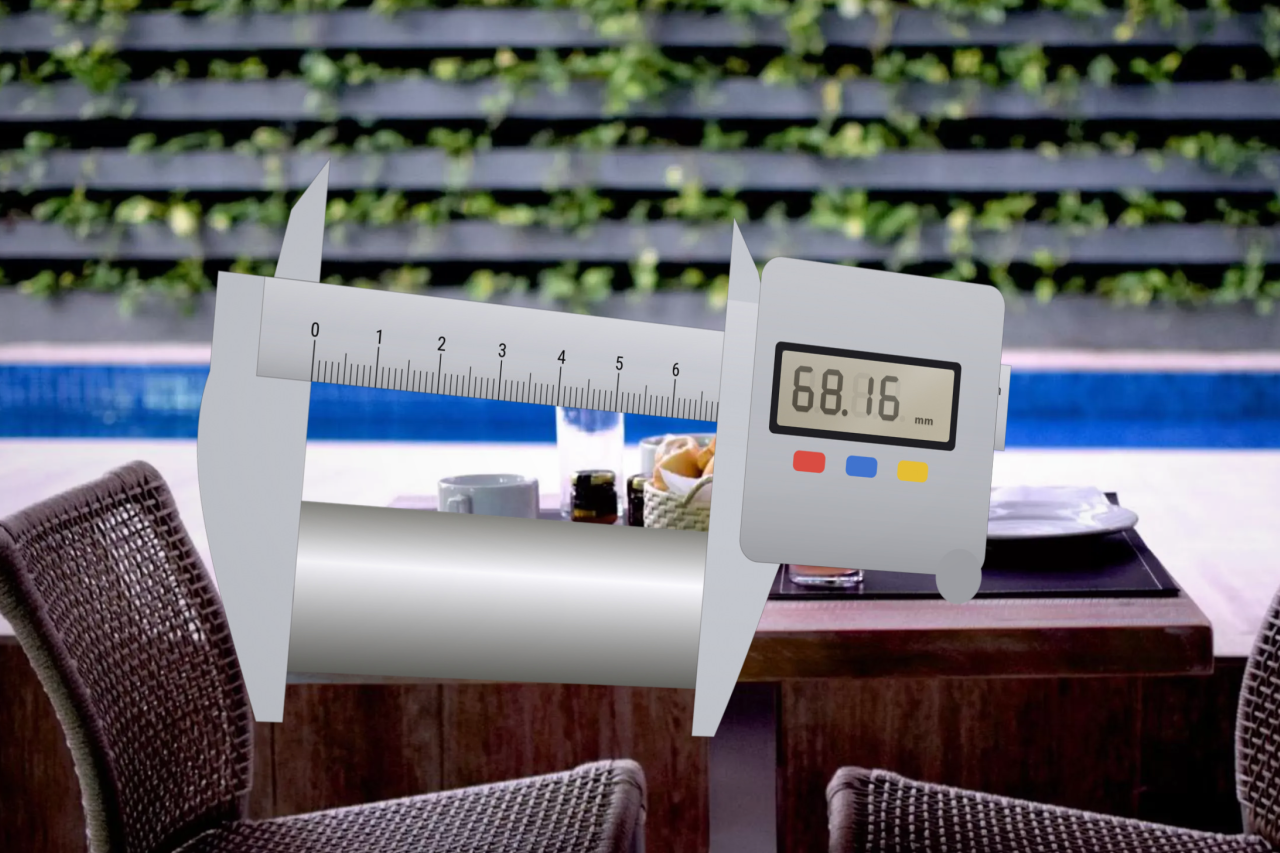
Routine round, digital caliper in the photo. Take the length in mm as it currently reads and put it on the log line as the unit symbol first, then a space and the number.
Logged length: mm 68.16
